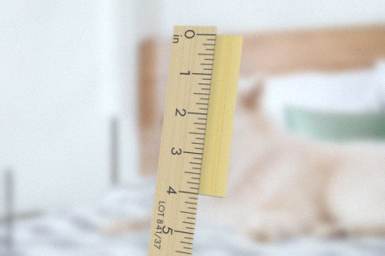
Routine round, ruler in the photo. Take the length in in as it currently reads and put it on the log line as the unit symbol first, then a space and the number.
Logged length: in 4
